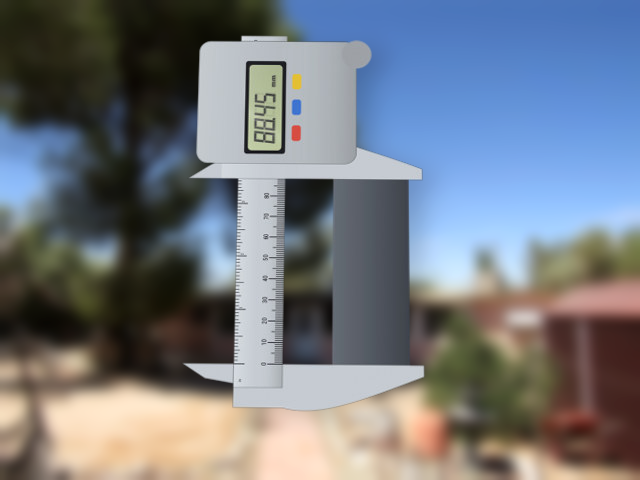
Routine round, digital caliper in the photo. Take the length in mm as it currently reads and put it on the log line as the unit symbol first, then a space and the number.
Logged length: mm 88.45
